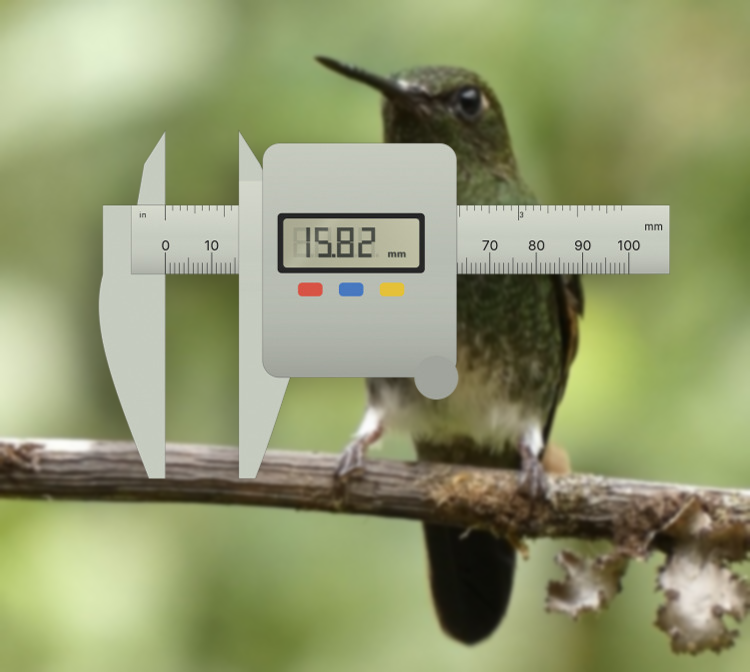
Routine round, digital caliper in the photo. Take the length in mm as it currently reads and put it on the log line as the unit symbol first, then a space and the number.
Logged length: mm 15.82
